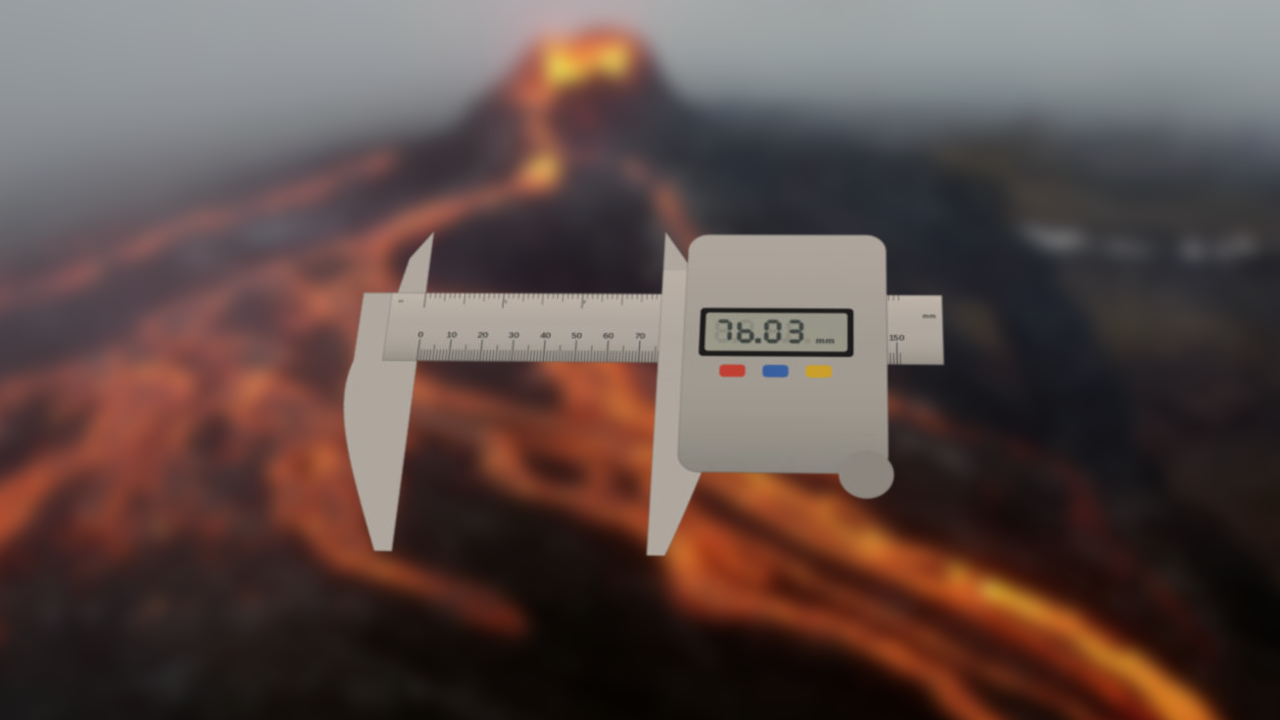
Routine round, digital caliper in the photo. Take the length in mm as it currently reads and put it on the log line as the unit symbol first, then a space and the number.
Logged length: mm 76.03
